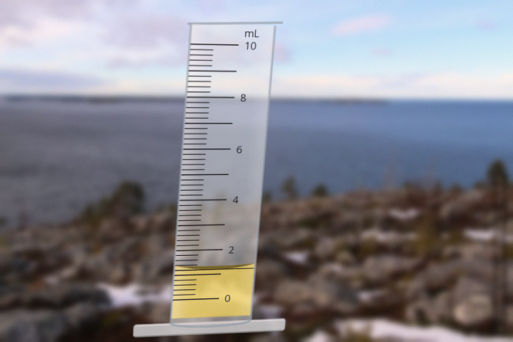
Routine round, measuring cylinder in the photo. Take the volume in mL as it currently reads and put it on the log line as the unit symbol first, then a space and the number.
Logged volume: mL 1.2
